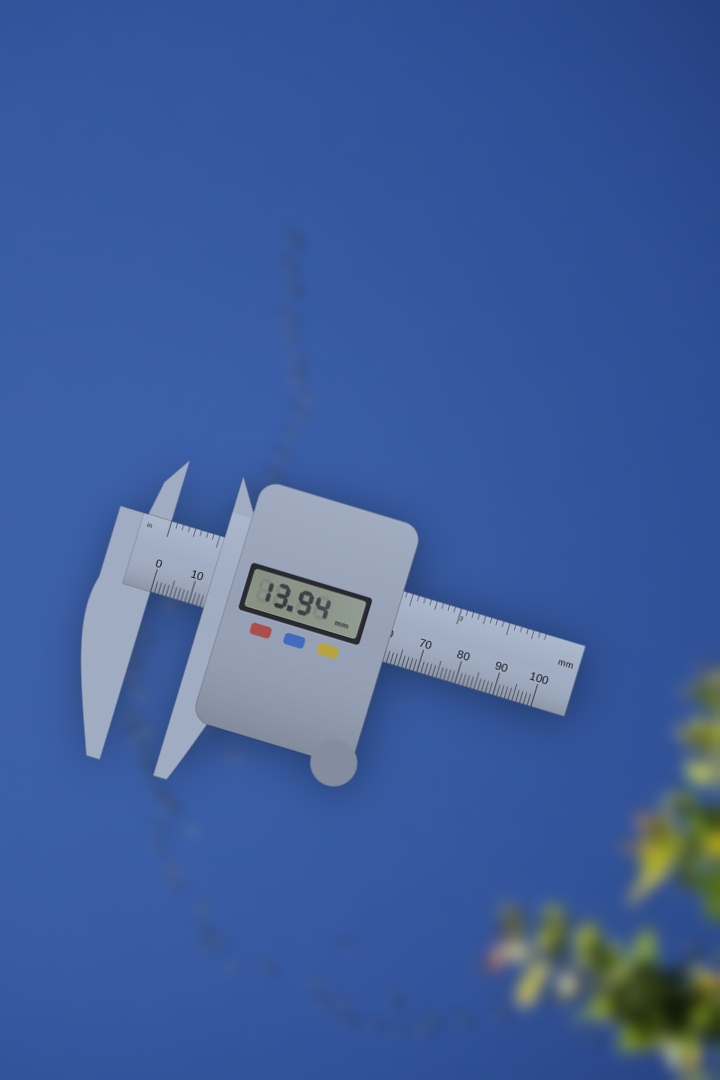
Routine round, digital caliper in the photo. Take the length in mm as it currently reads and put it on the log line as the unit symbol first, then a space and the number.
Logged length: mm 13.94
